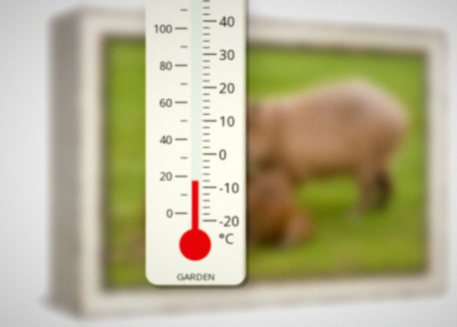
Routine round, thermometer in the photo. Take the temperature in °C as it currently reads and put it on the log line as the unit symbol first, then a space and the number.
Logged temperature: °C -8
